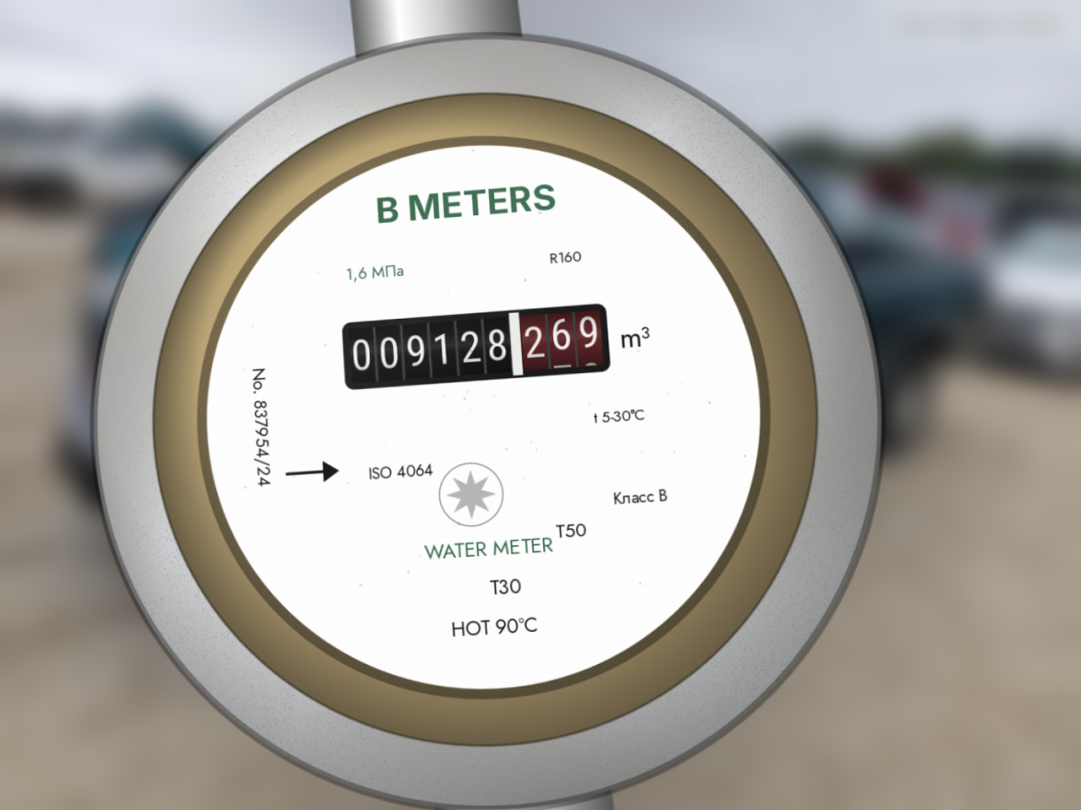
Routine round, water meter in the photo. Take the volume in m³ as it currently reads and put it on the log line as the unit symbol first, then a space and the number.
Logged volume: m³ 9128.269
